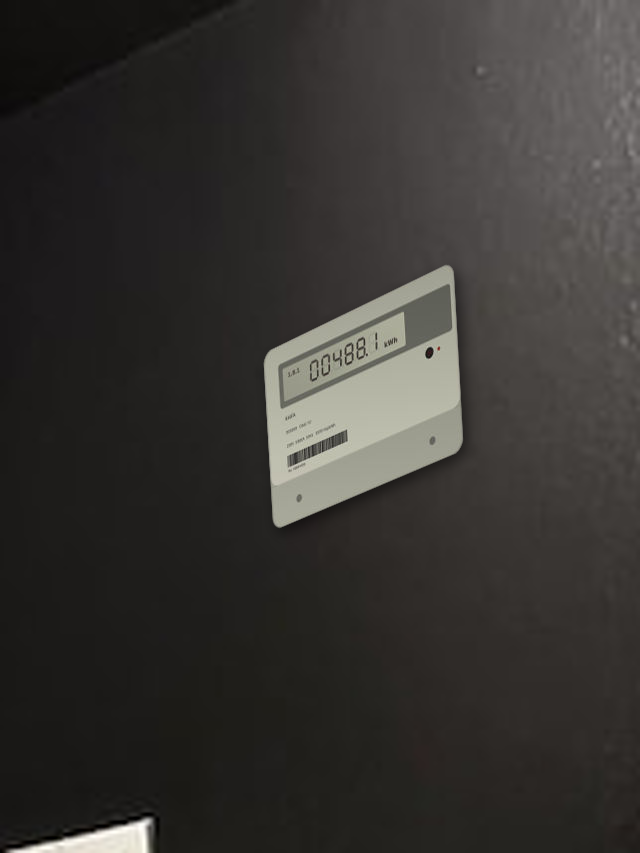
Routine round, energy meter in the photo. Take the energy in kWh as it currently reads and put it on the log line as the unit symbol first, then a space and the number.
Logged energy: kWh 488.1
